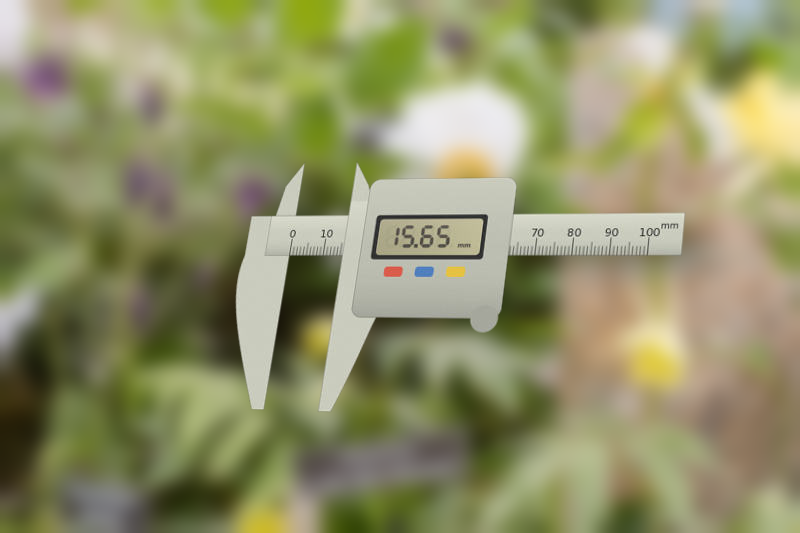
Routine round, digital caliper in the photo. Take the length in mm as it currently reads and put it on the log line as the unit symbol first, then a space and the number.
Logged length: mm 15.65
